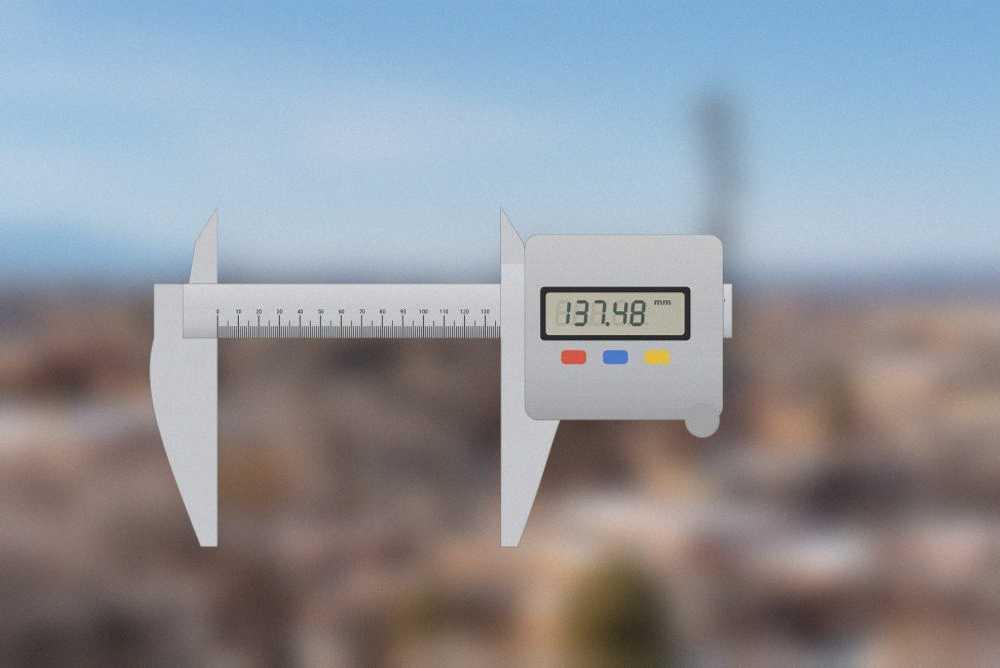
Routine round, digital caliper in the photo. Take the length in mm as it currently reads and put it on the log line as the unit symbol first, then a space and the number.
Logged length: mm 137.48
